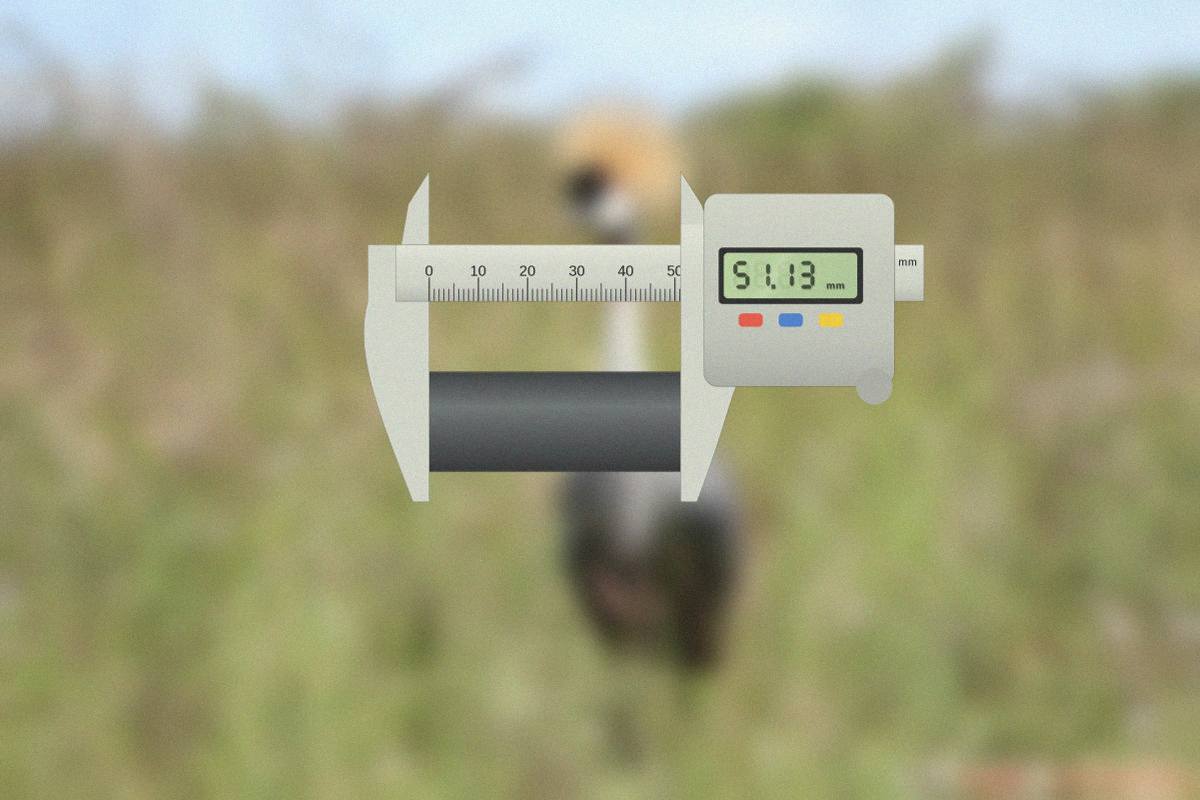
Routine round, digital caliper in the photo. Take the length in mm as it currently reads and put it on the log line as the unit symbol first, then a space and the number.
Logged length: mm 51.13
